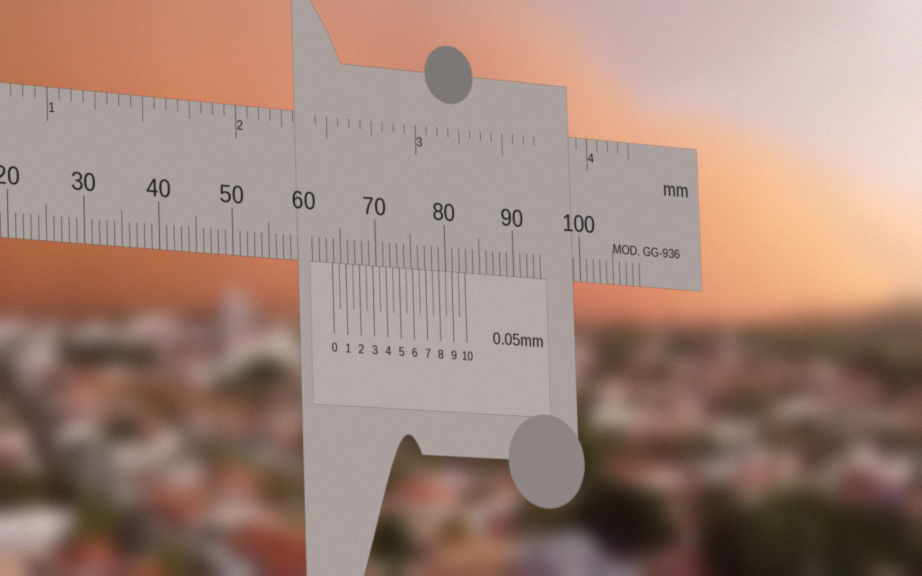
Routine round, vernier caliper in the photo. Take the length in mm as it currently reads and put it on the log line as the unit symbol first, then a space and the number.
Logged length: mm 63.8
